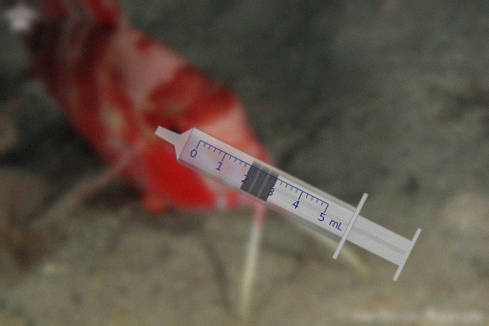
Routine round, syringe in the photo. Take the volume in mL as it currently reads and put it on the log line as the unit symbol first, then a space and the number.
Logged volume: mL 2
